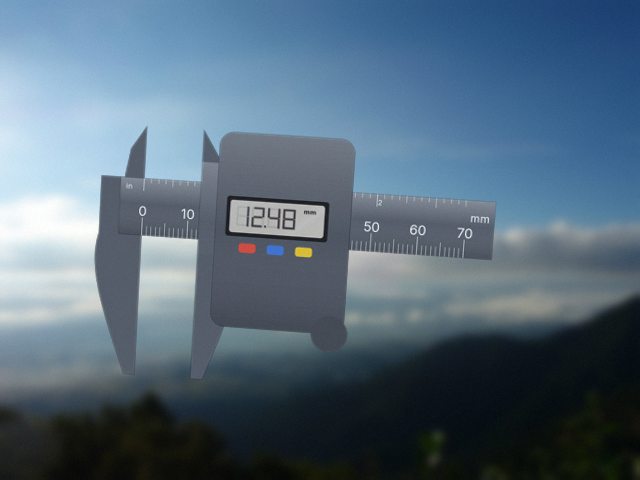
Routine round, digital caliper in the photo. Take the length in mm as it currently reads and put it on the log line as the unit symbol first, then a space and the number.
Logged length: mm 12.48
